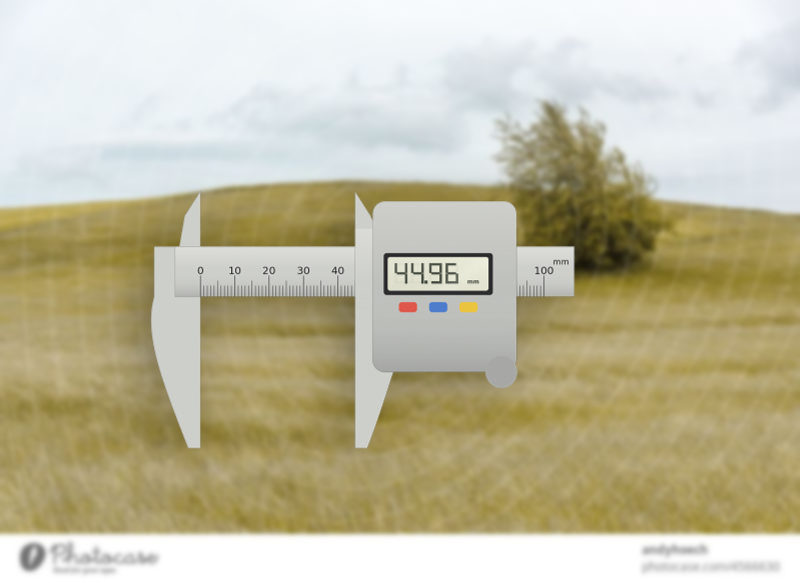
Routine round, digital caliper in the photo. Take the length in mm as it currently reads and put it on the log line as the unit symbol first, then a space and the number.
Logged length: mm 44.96
